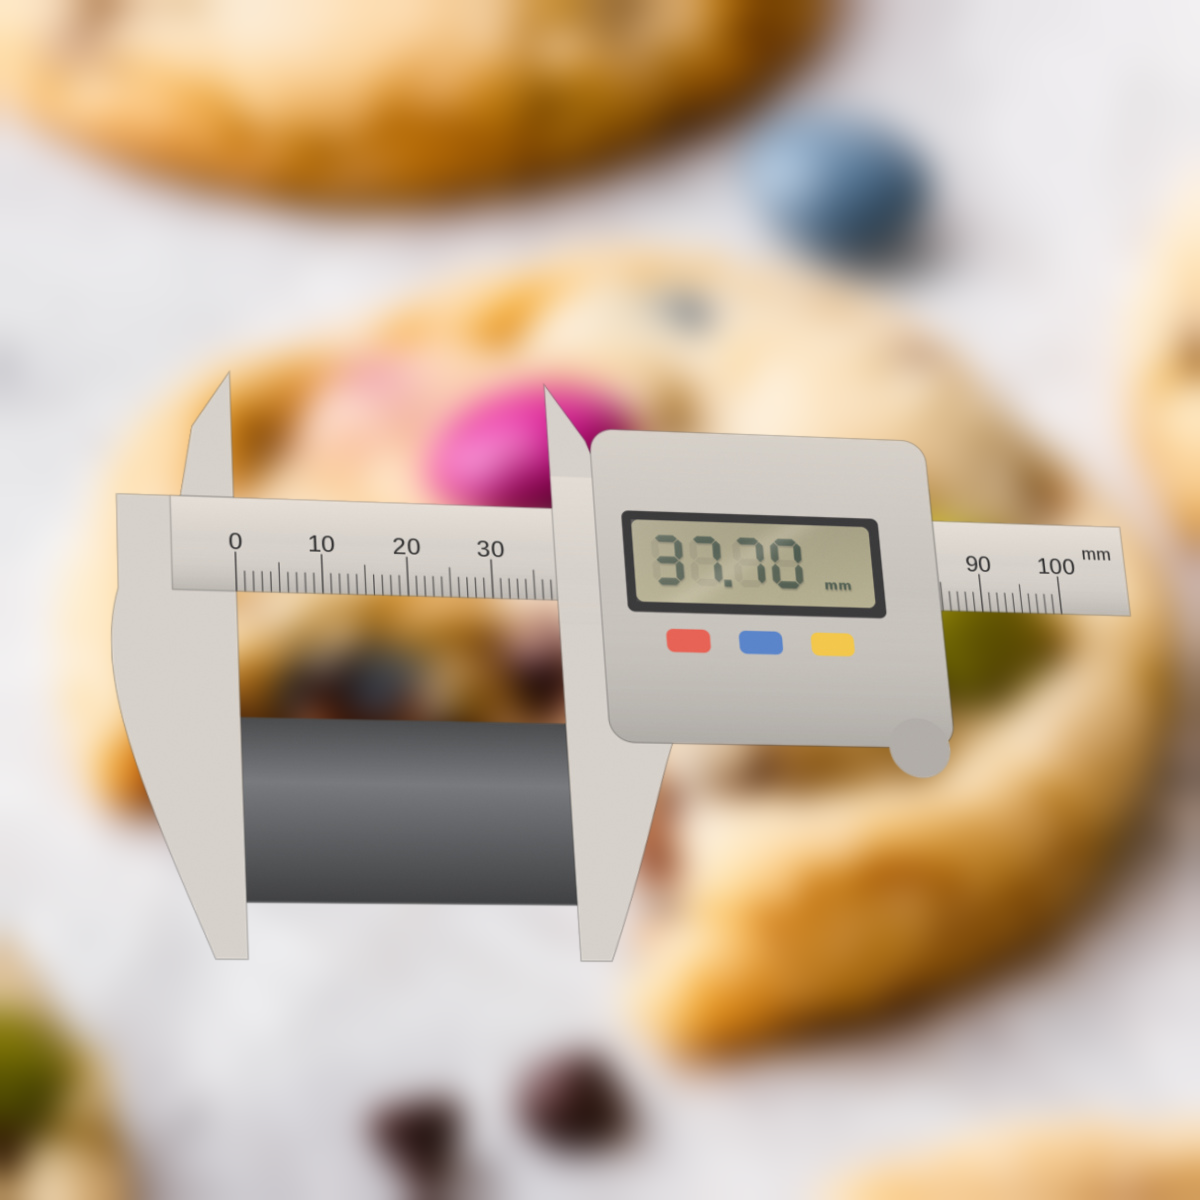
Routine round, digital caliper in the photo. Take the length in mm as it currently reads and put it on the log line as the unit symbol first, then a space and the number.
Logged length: mm 37.70
